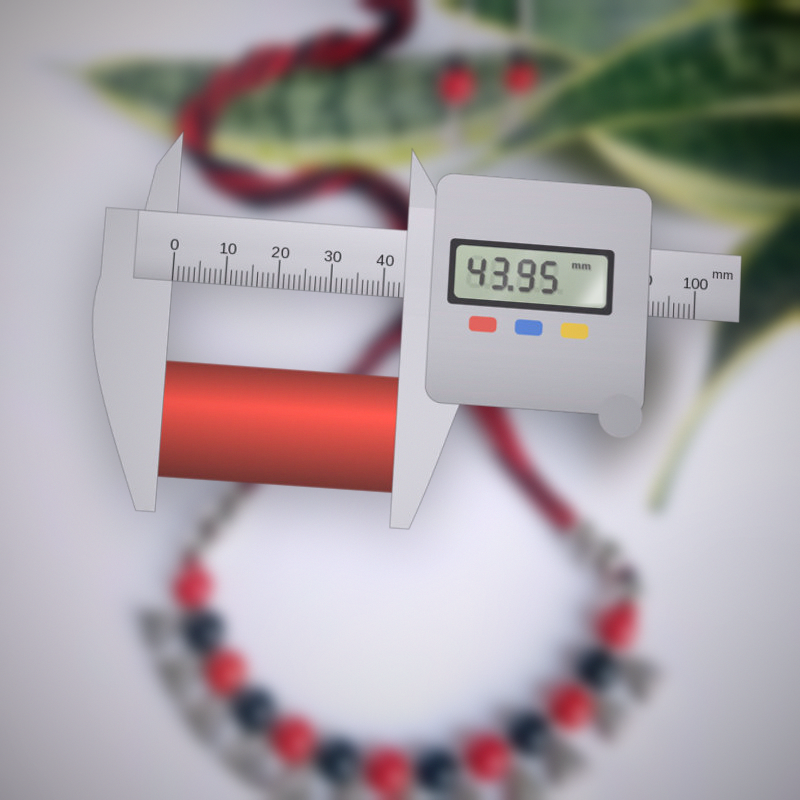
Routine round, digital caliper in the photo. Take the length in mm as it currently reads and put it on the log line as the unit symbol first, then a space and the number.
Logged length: mm 43.95
